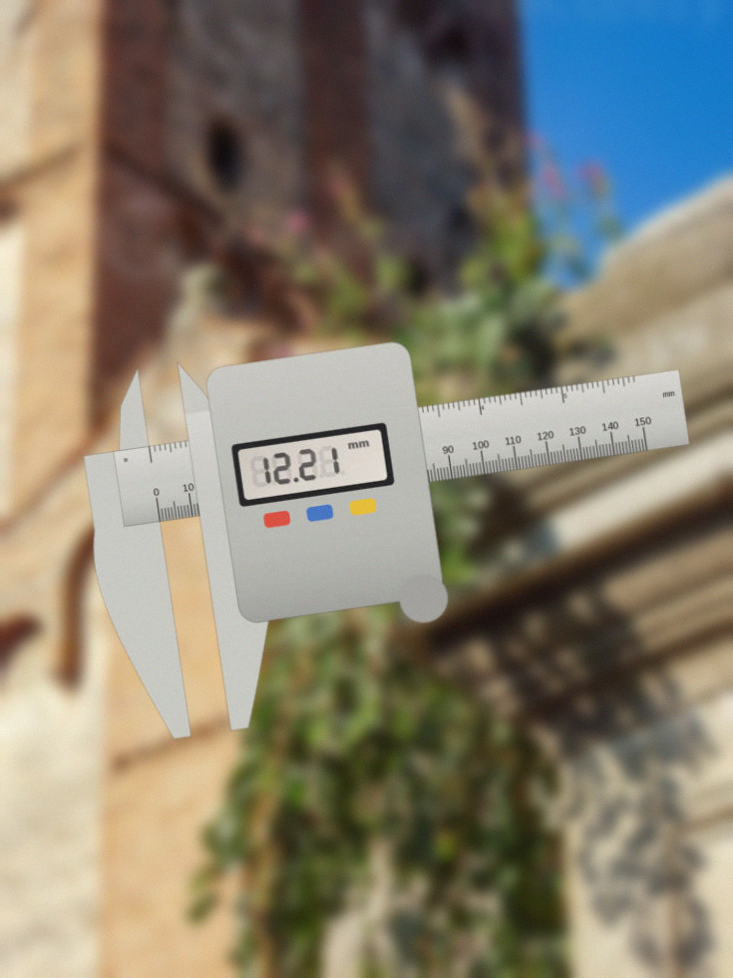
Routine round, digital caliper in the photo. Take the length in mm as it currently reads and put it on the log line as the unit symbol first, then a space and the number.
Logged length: mm 12.21
